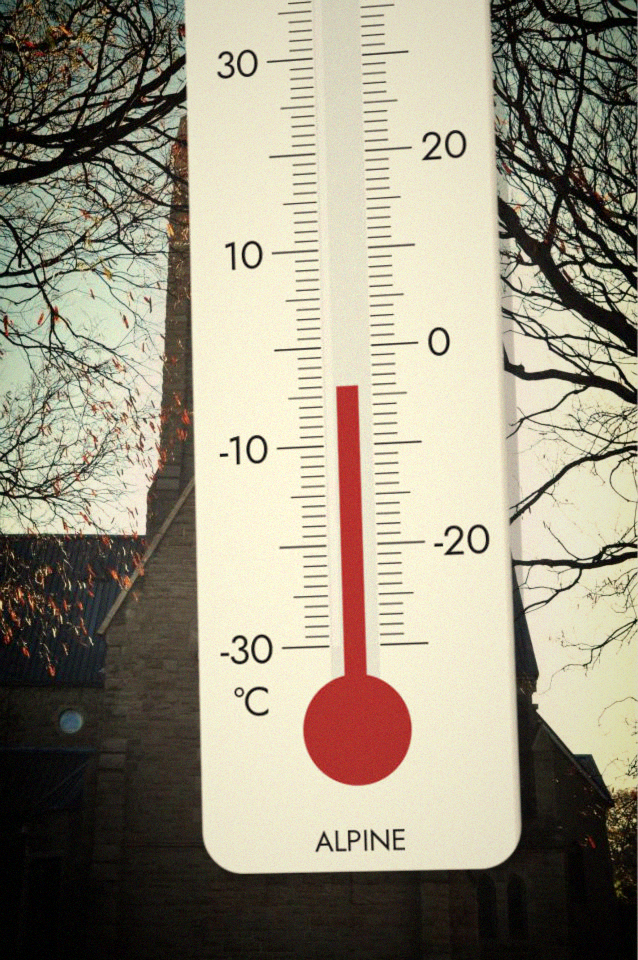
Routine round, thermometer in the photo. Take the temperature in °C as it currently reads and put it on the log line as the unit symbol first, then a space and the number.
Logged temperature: °C -4
